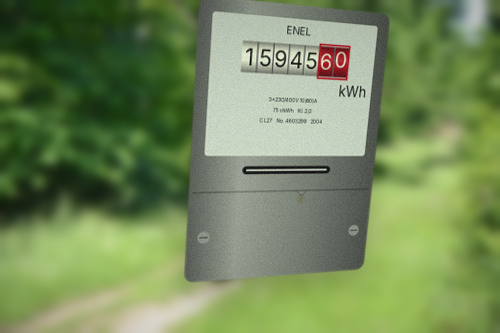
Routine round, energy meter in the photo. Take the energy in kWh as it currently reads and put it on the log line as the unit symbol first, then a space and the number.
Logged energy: kWh 15945.60
